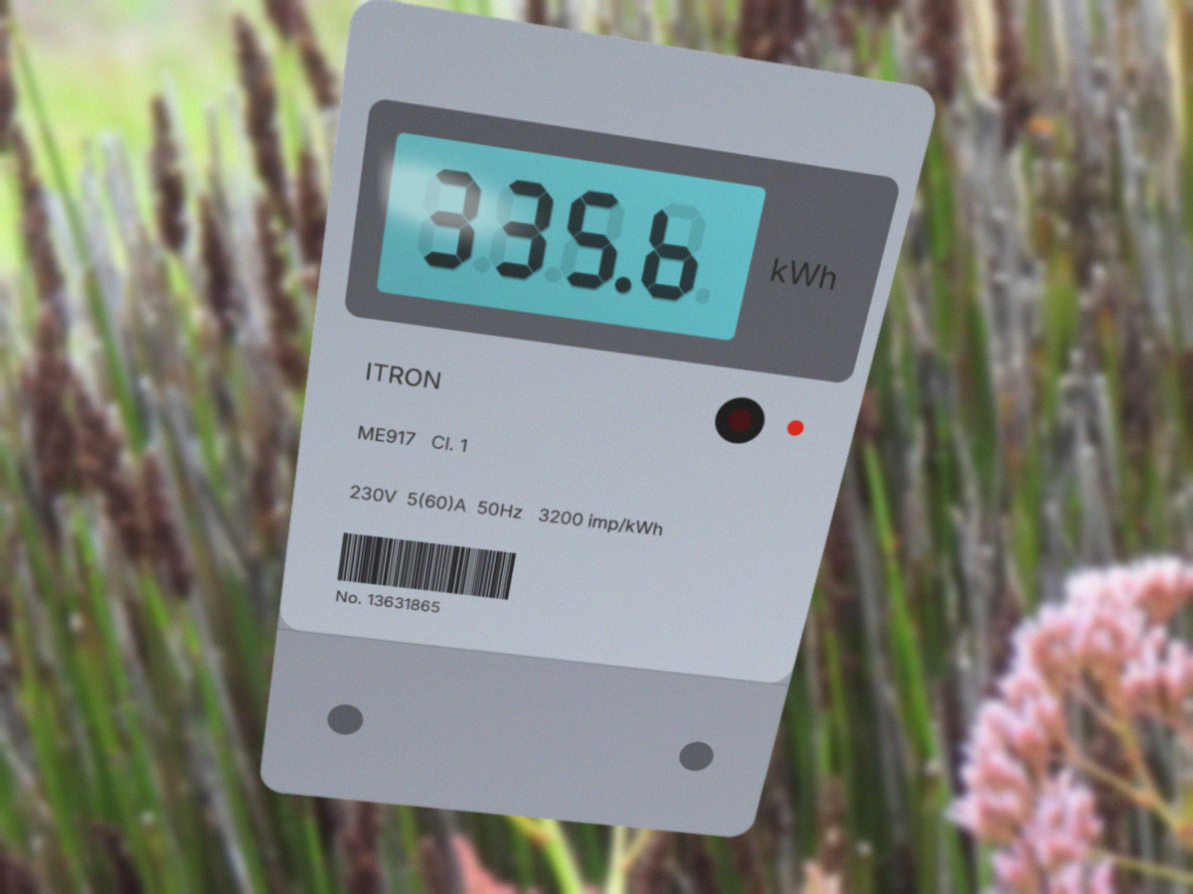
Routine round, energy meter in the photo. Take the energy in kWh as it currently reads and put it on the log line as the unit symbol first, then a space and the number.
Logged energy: kWh 335.6
